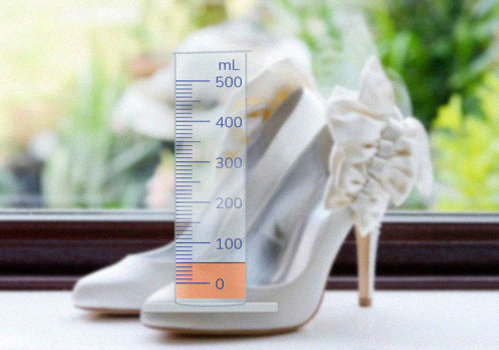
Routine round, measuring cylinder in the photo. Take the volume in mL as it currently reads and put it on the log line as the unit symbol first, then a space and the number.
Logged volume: mL 50
